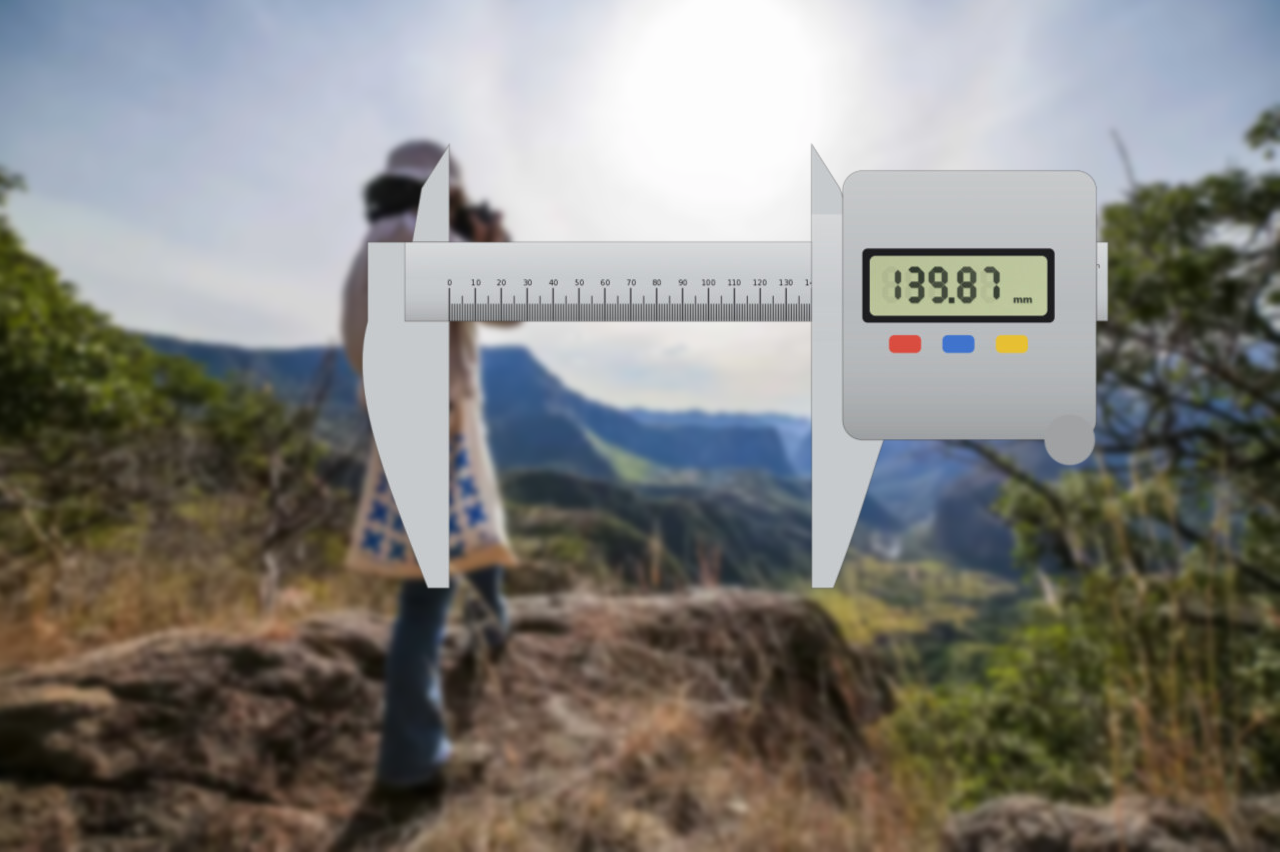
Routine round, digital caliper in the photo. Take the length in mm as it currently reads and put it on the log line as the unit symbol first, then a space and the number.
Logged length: mm 139.87
